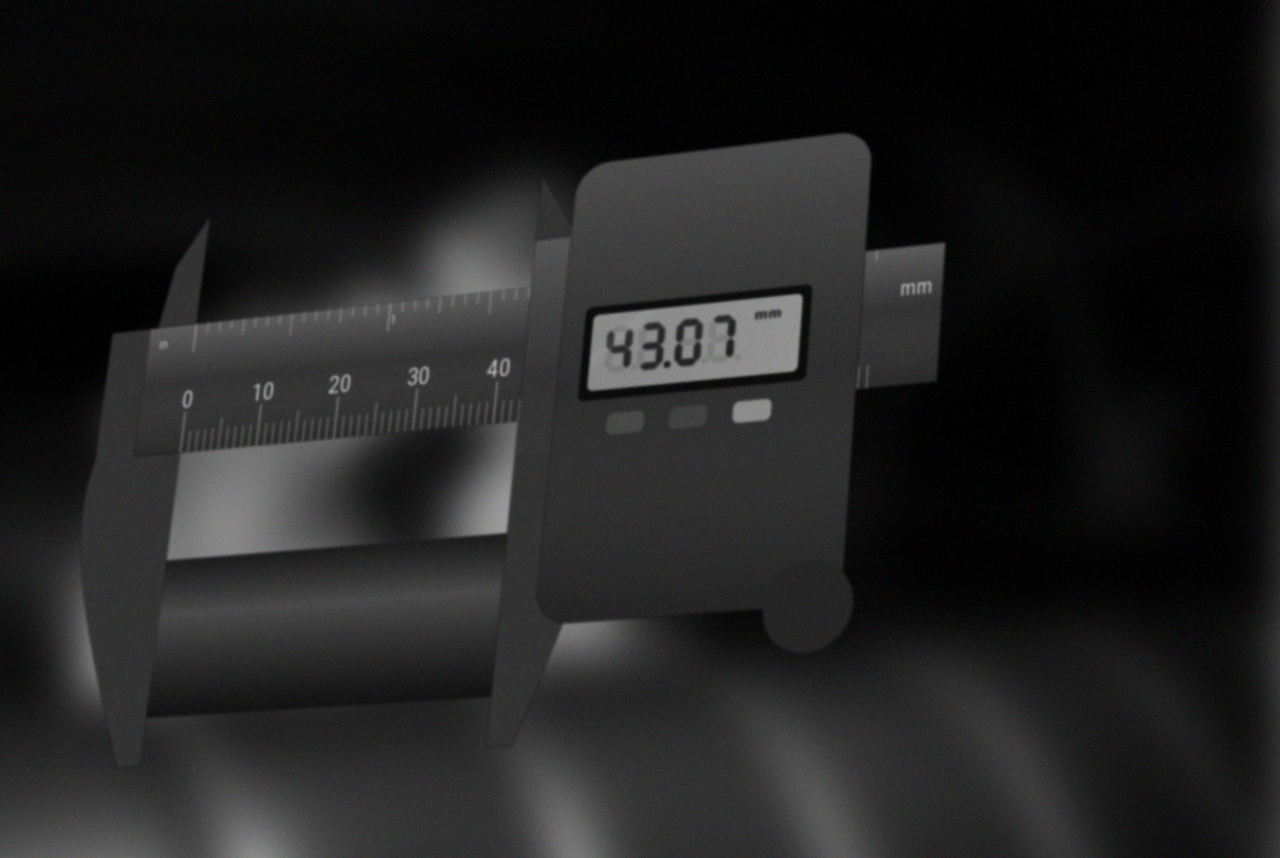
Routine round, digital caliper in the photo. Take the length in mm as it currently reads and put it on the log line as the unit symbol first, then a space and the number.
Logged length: mm 43.07
